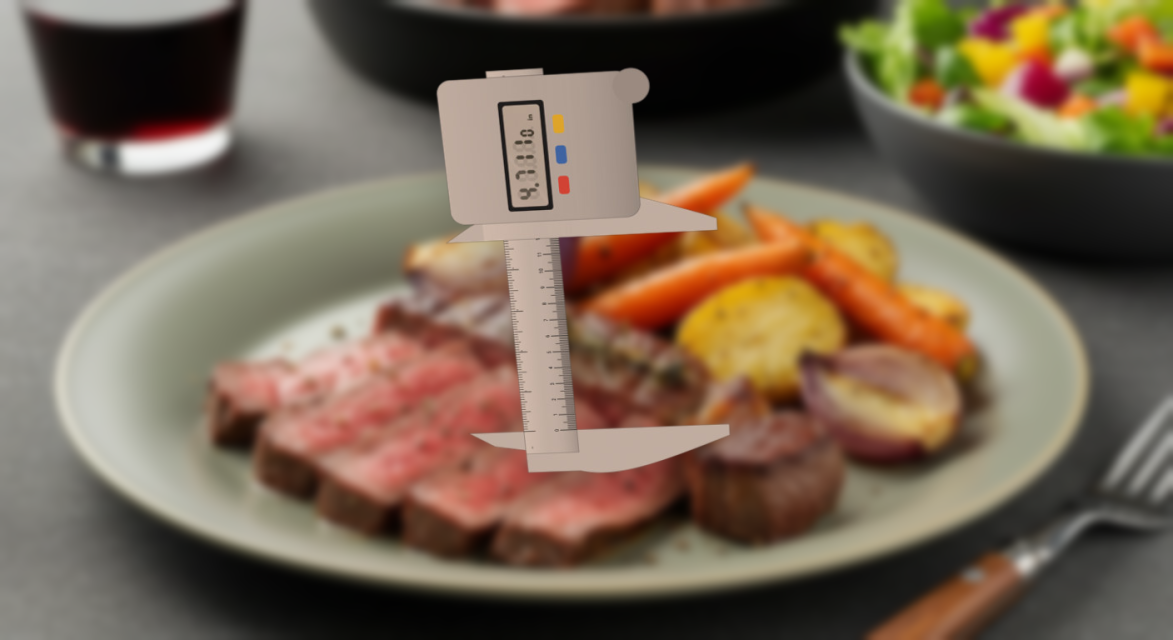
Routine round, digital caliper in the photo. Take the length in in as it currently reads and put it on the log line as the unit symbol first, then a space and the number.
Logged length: in 4.7110
